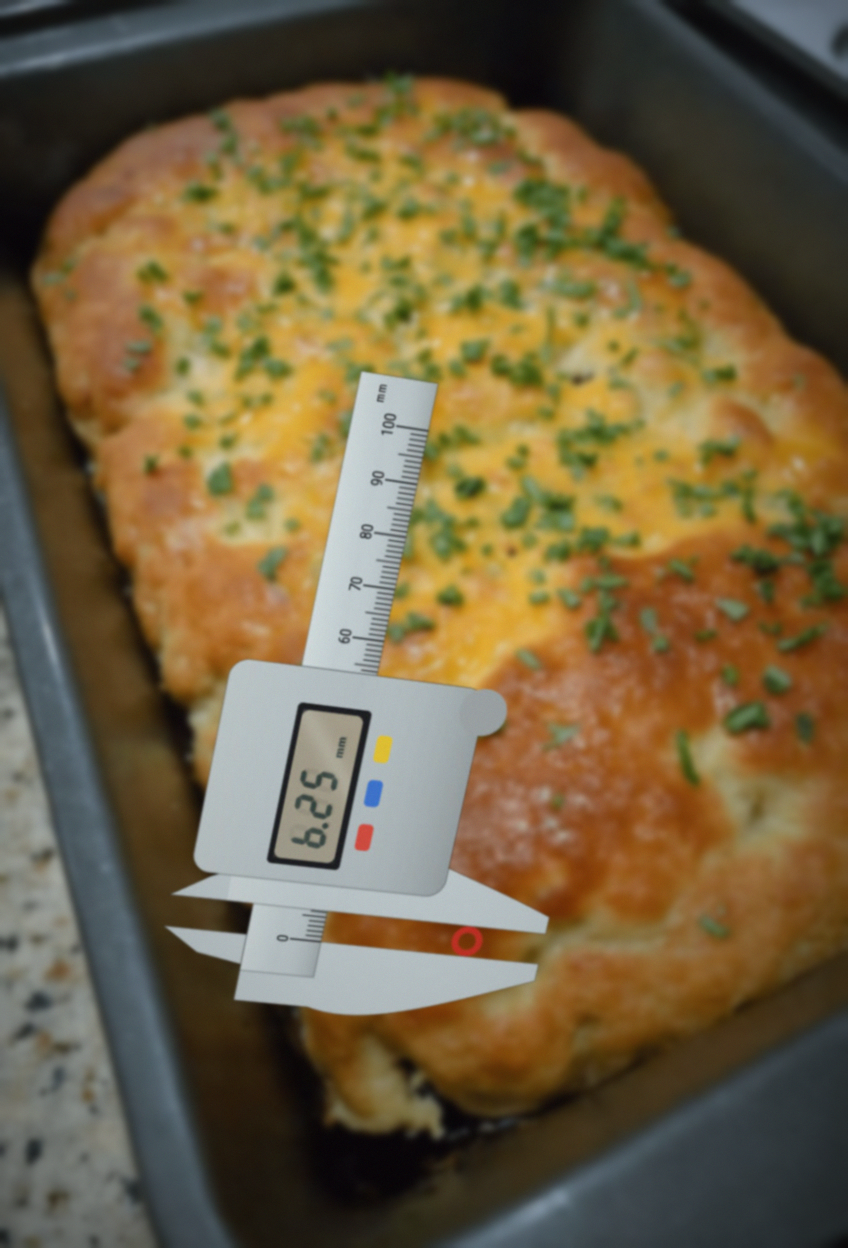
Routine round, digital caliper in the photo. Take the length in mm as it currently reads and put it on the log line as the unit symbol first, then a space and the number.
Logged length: mm 6.25
